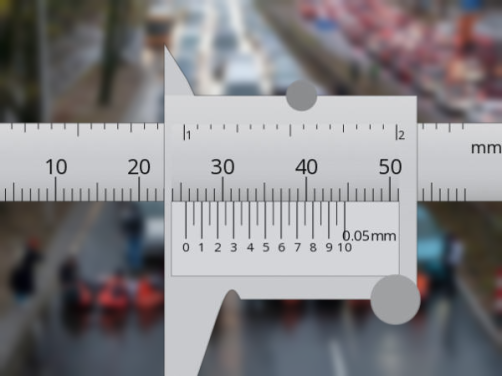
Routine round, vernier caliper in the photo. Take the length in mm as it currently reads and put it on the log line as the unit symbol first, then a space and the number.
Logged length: mm 25.6
